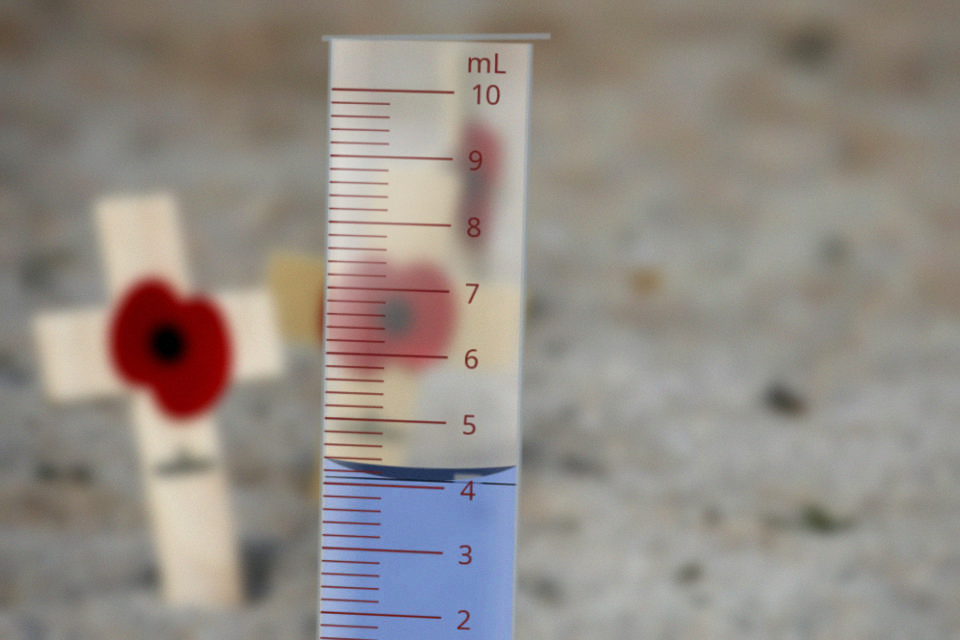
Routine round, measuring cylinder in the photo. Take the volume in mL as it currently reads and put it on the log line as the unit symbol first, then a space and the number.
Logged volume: mL 4.1
